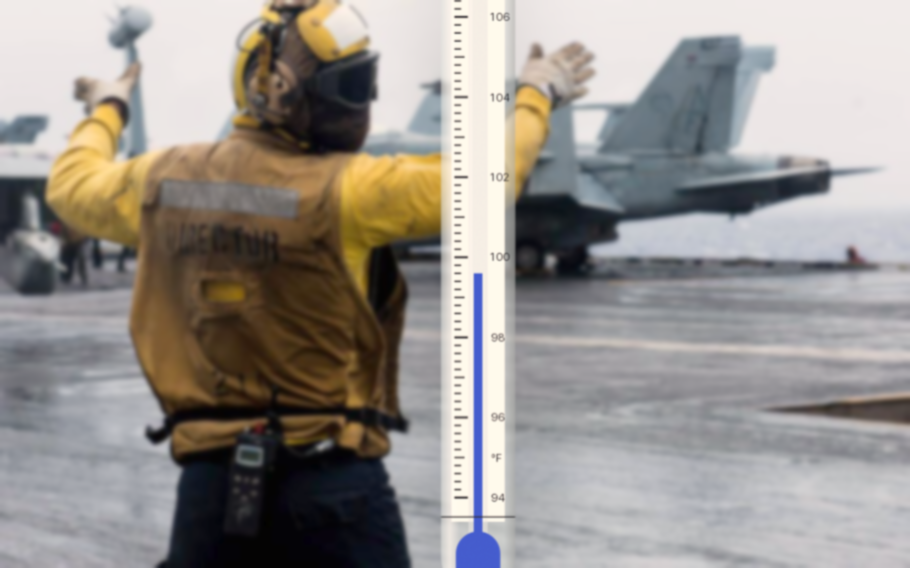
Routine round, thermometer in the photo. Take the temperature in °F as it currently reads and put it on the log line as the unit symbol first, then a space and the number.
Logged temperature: °F 99.6
